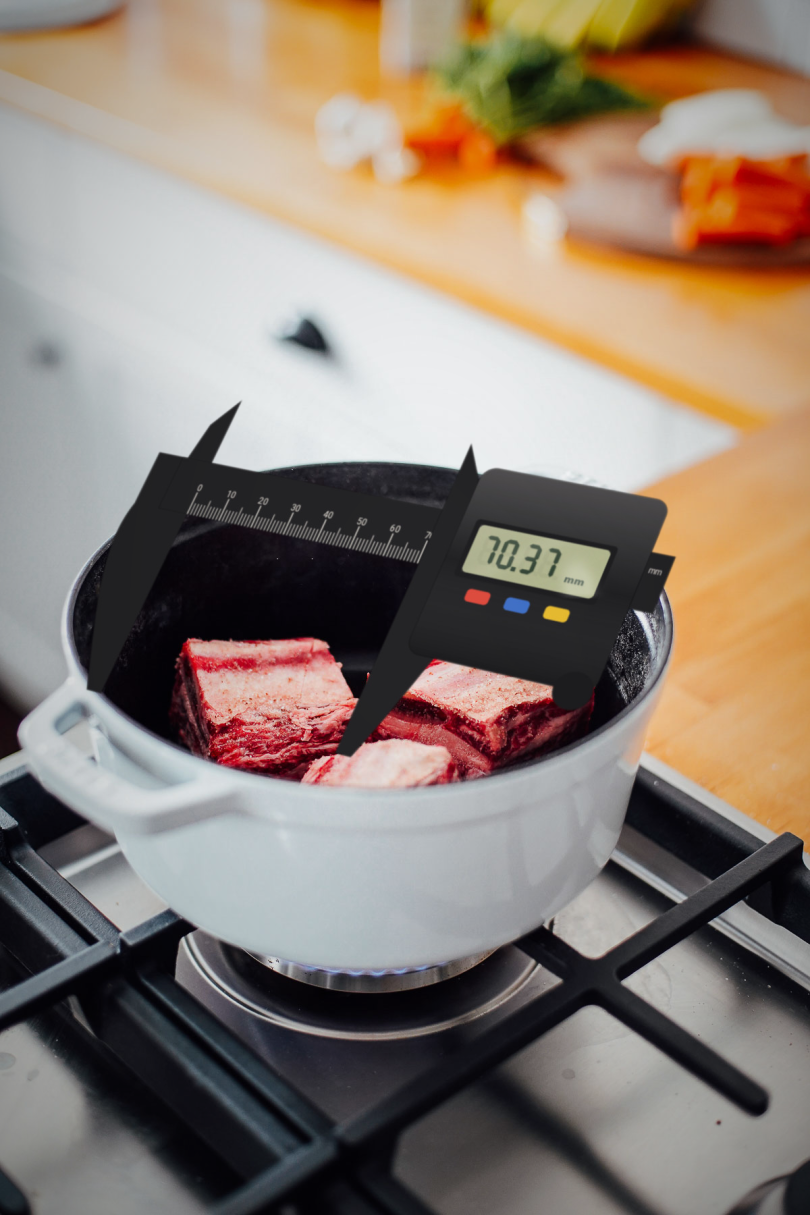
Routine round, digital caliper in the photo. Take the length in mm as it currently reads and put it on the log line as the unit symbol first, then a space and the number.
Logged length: mm 70.37
